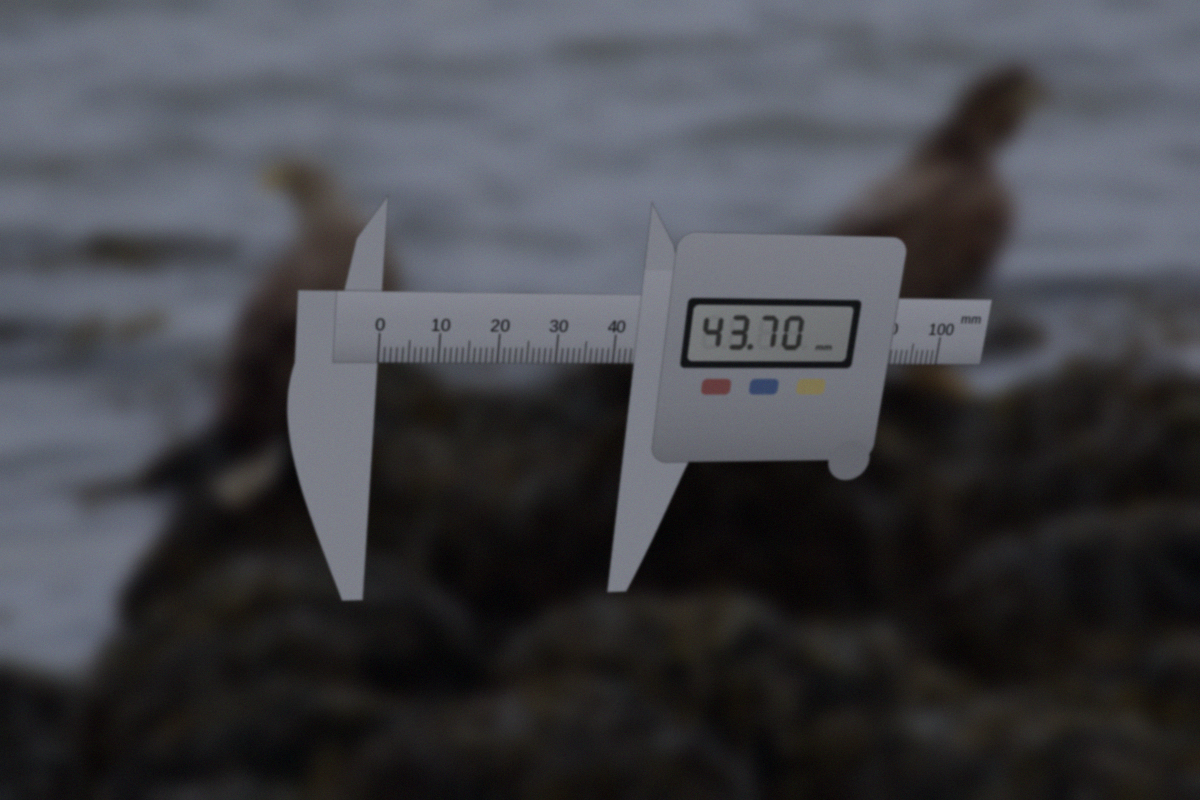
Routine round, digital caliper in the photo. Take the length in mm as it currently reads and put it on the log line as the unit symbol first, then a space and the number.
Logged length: mm 43.70
